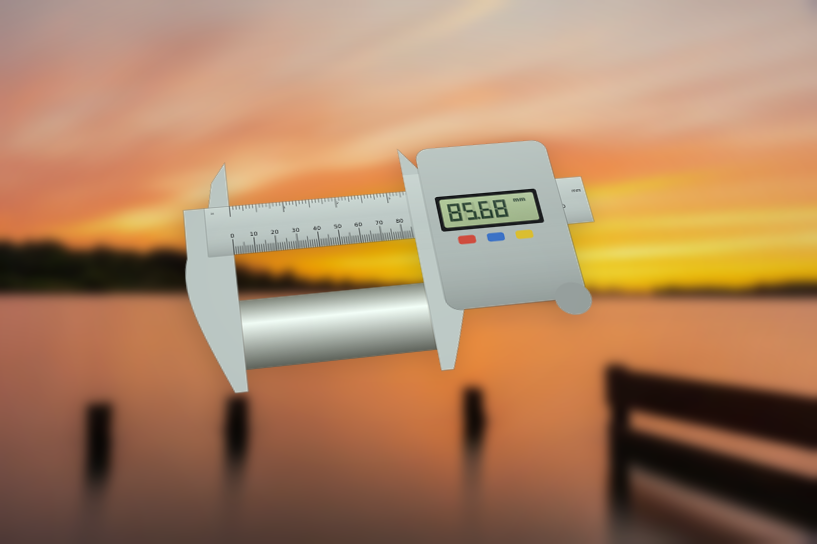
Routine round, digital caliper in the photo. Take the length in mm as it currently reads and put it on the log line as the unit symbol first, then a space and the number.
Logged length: mm 85.68
